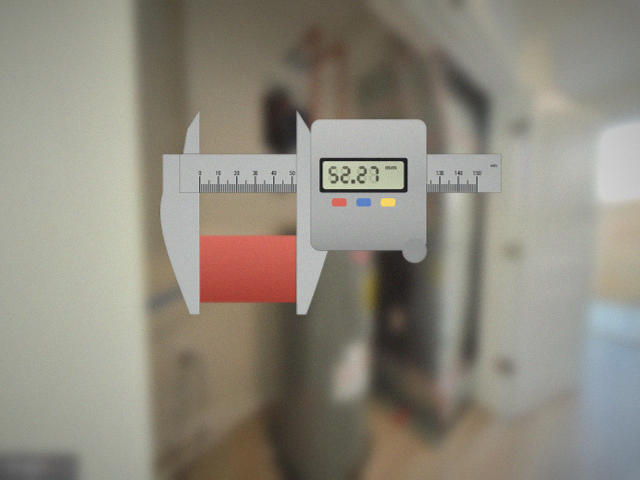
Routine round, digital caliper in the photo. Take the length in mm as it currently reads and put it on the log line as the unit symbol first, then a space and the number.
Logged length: mm 52.27
